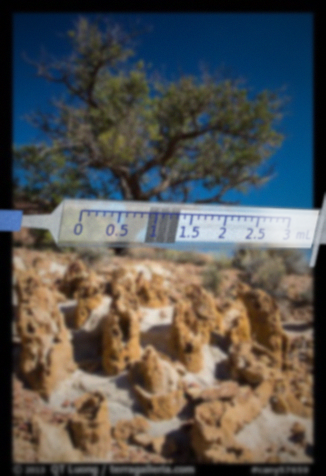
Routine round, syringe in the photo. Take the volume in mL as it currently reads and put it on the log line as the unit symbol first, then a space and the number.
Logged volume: mL 0.9
